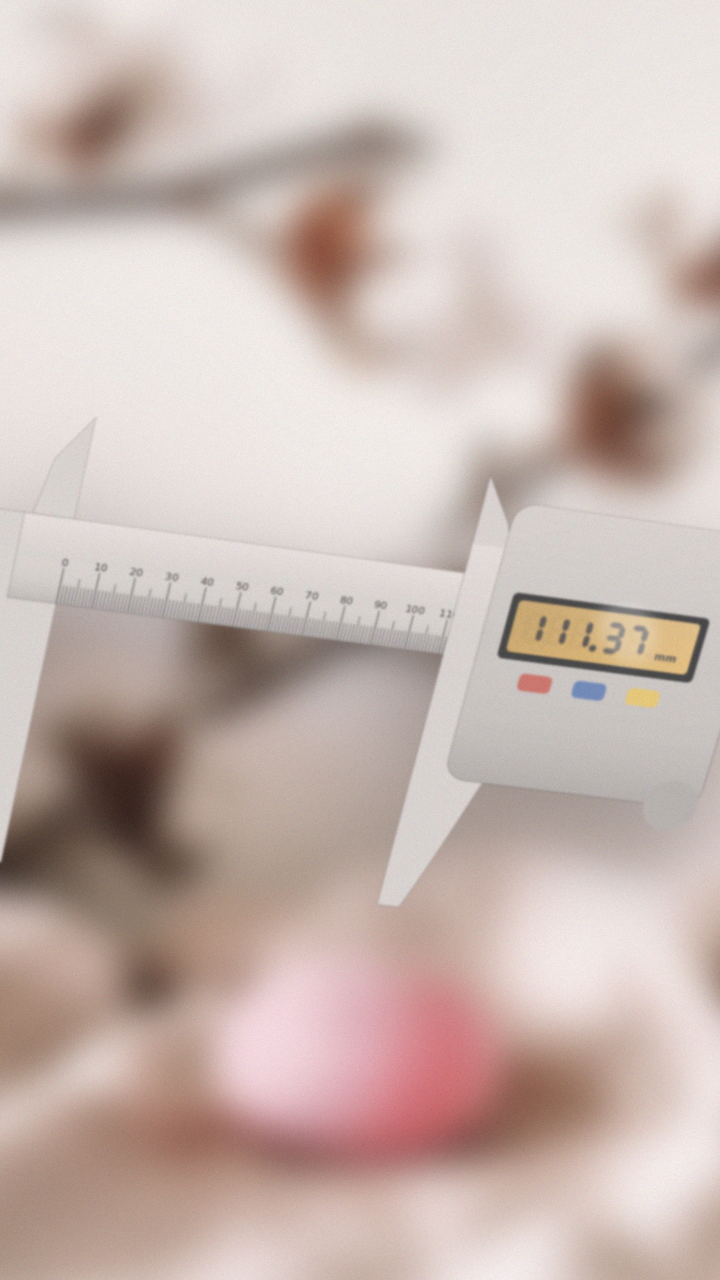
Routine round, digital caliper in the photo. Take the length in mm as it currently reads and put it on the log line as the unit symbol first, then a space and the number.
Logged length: mm 111.37
